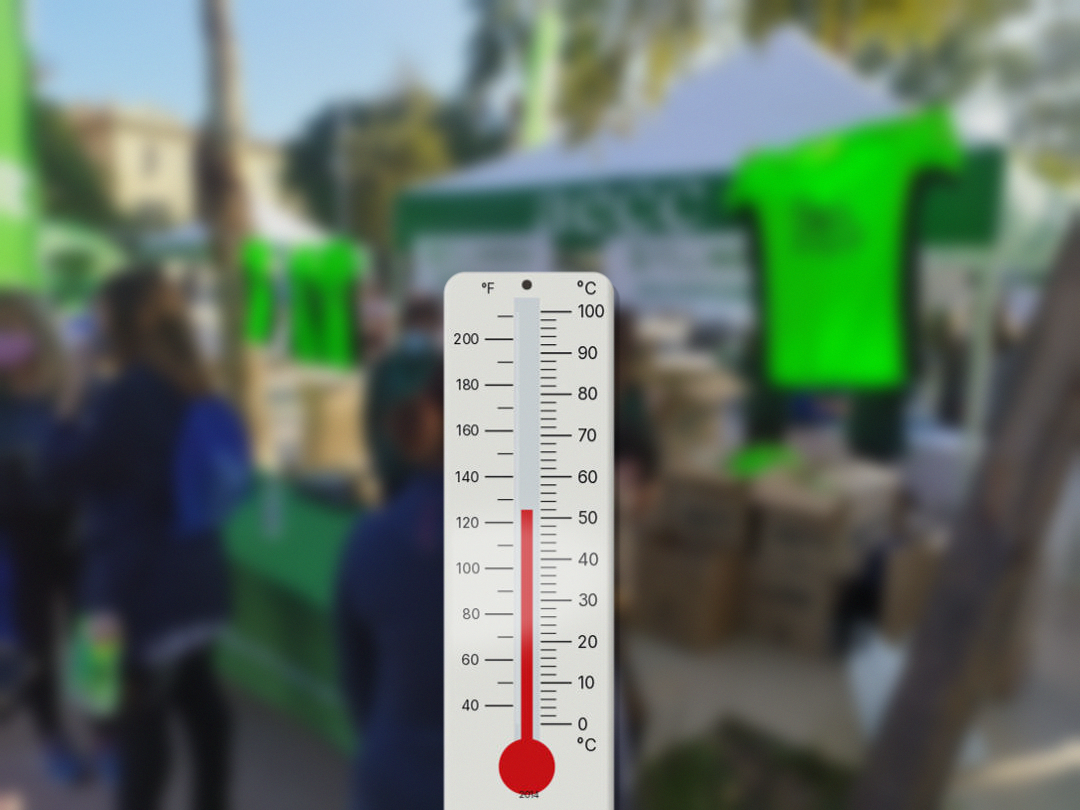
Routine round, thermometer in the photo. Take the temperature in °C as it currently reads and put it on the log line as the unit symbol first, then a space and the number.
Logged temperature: °C 52
